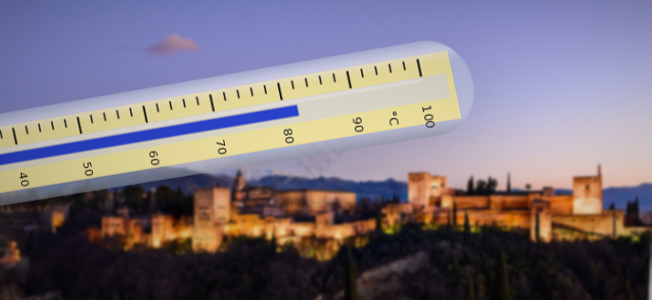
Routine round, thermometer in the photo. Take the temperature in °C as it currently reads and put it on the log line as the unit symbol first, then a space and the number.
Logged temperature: °C 82
